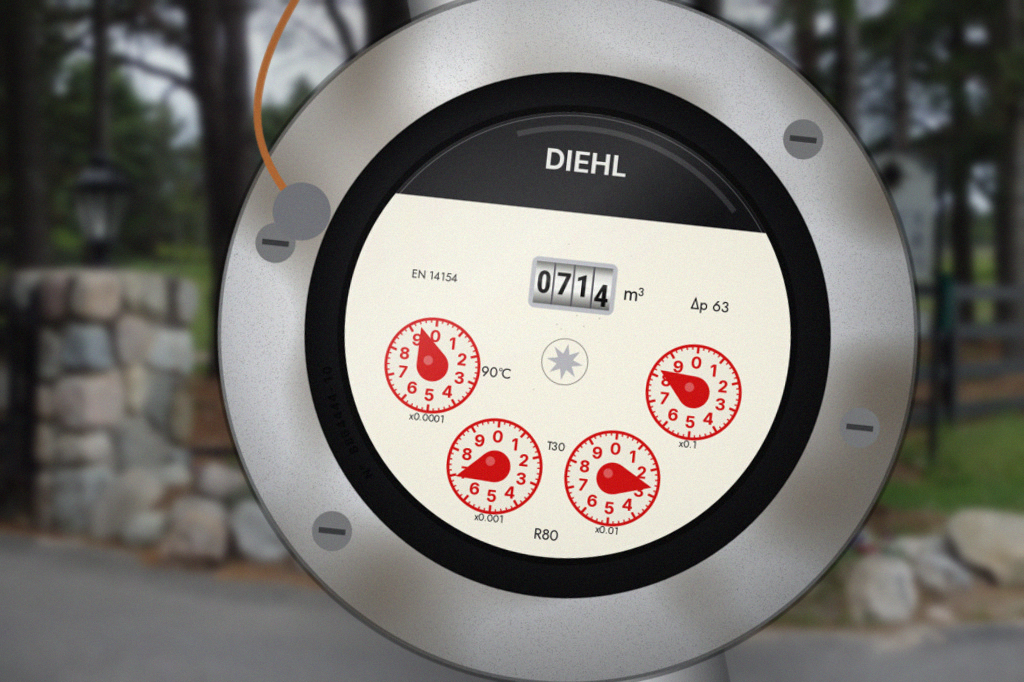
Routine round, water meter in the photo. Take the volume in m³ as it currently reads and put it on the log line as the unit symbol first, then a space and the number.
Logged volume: m³ 713.8269
